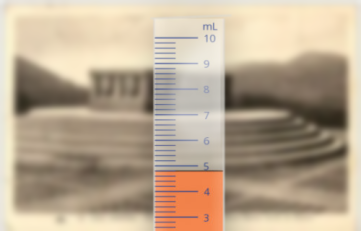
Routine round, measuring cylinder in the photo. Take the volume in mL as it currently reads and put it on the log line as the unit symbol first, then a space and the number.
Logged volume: mL 4.8
